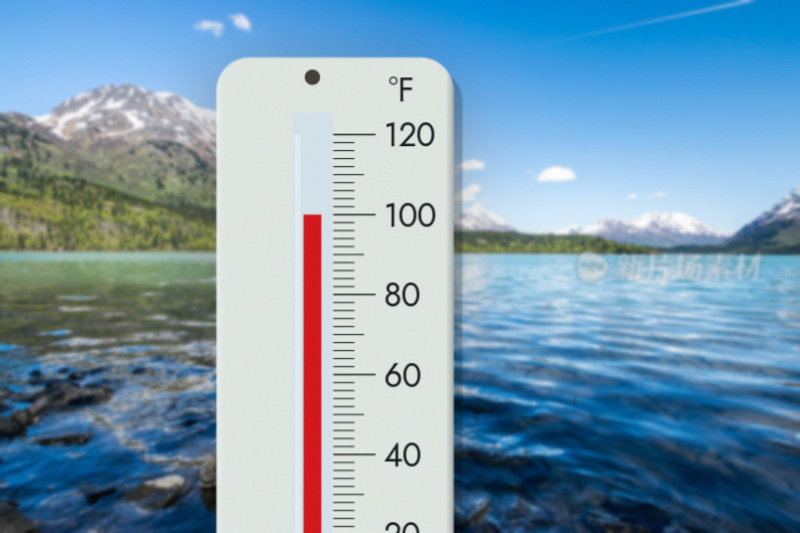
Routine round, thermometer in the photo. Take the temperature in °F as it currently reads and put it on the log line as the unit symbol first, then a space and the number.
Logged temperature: °F 100
